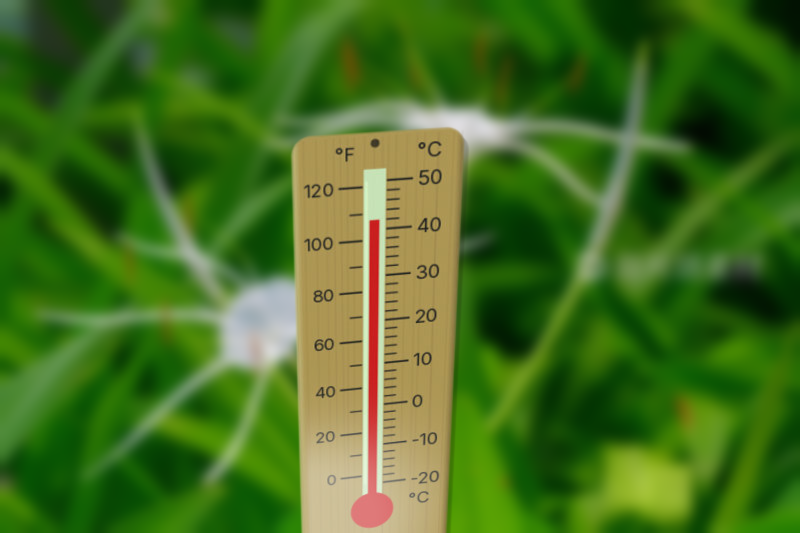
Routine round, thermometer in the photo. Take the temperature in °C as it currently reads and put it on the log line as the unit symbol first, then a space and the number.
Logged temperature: °C 42
